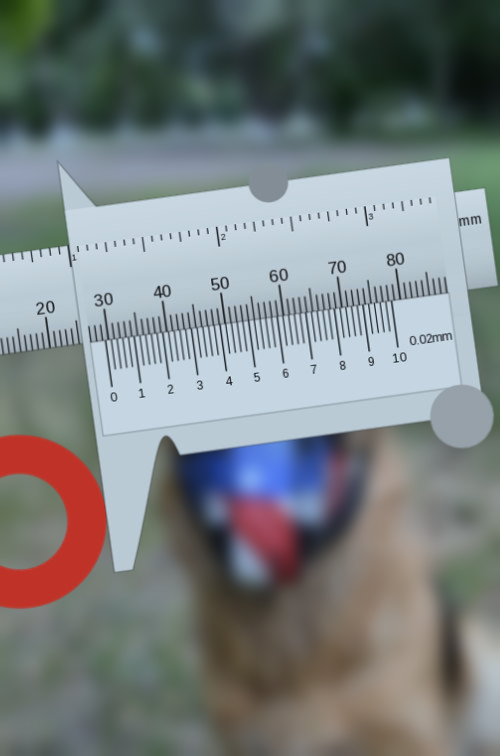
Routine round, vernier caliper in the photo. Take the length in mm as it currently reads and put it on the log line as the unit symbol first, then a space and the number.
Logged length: mm 29.5
